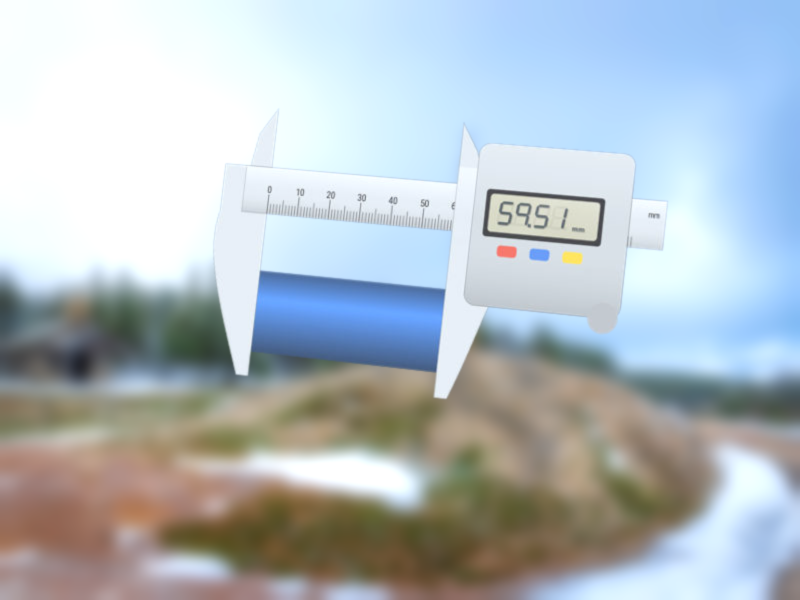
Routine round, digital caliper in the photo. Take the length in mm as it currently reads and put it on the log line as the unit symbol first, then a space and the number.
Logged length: mm 59.51
